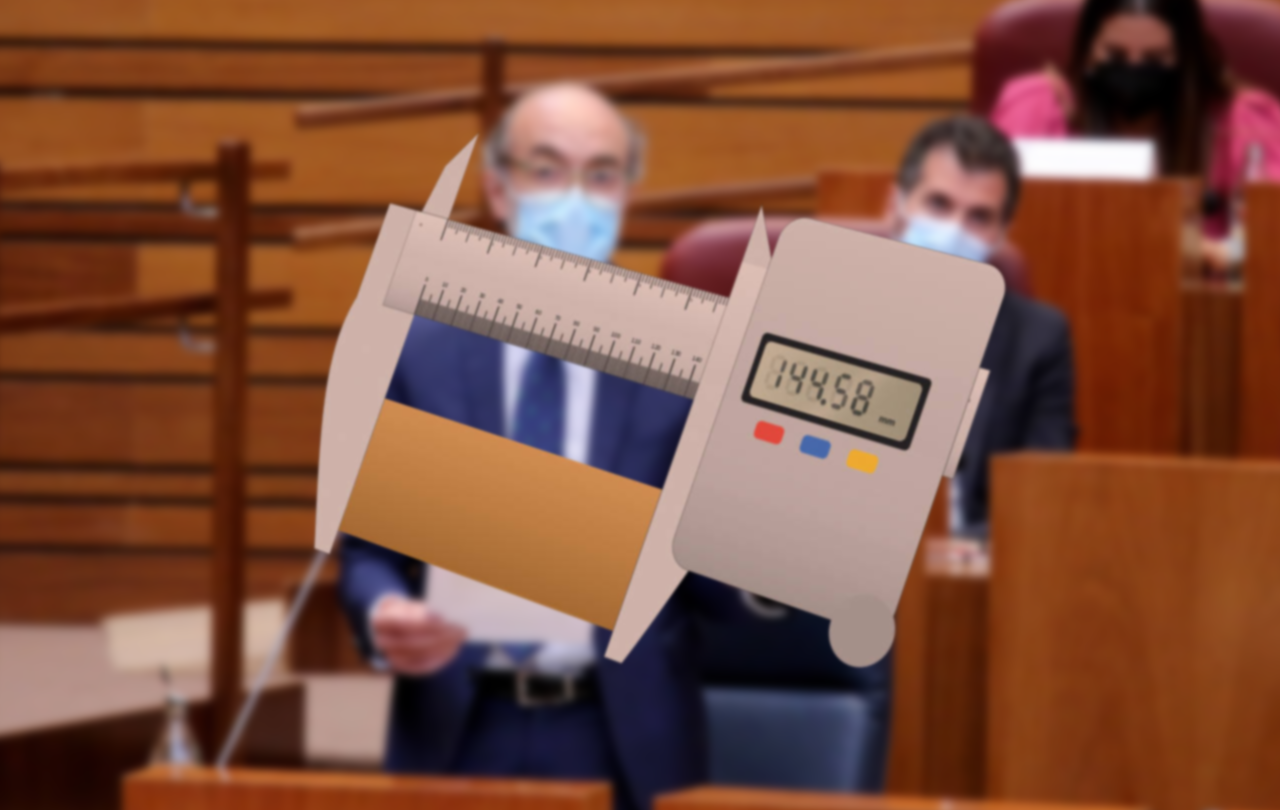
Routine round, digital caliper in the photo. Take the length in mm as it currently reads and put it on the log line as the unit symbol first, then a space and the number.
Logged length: mm 144.58
